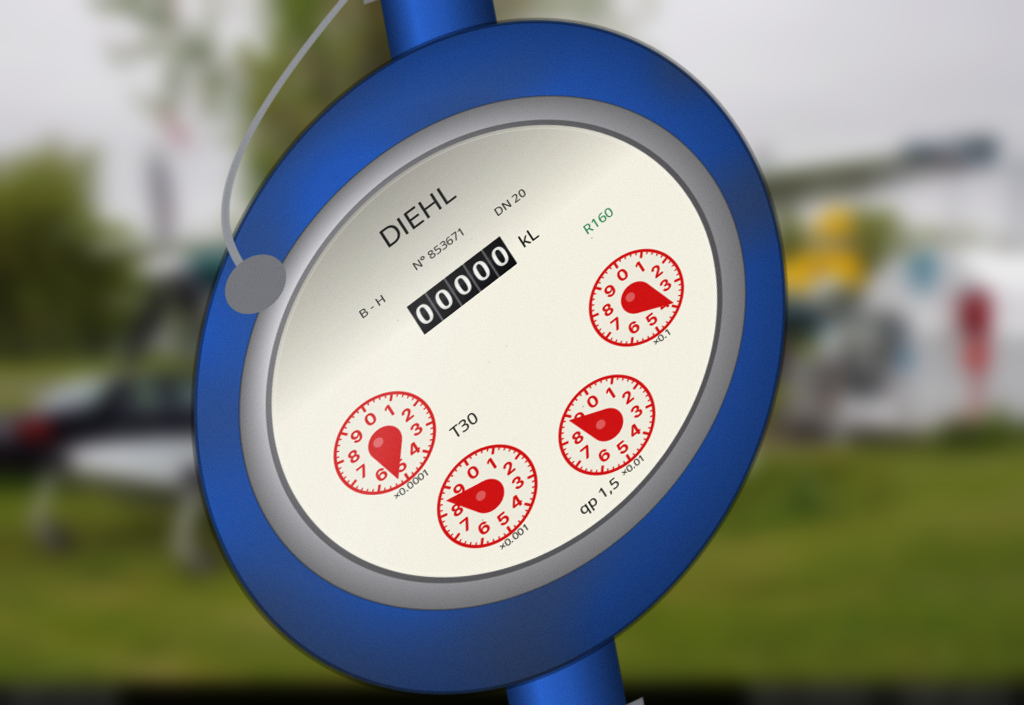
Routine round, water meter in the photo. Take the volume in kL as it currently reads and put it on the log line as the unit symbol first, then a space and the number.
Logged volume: kL 0.3885
